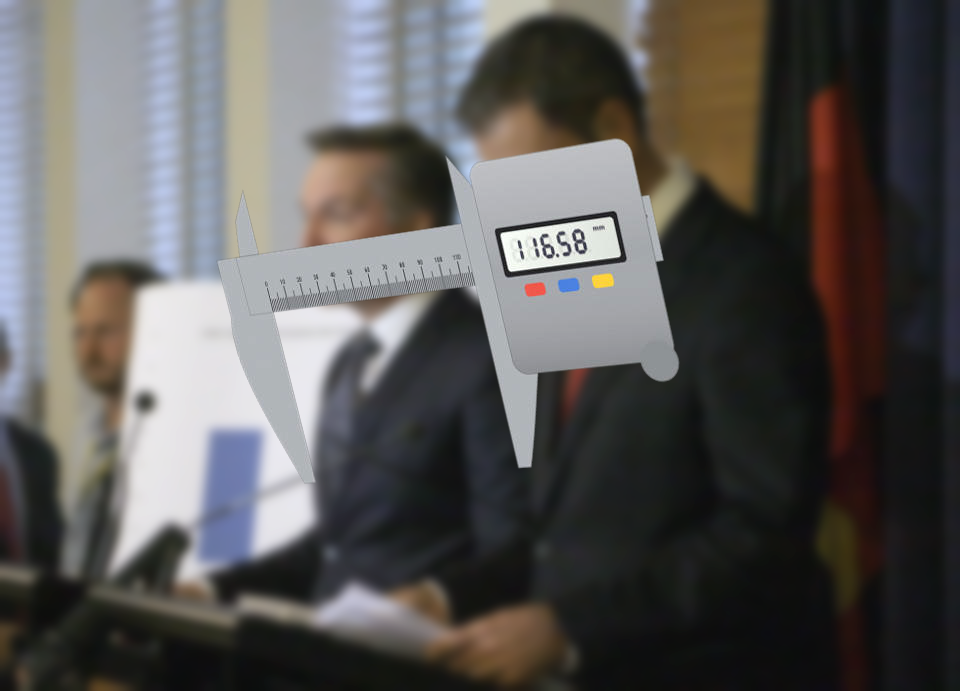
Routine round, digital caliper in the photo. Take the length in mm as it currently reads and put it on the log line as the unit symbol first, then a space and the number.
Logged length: mm 116.58
